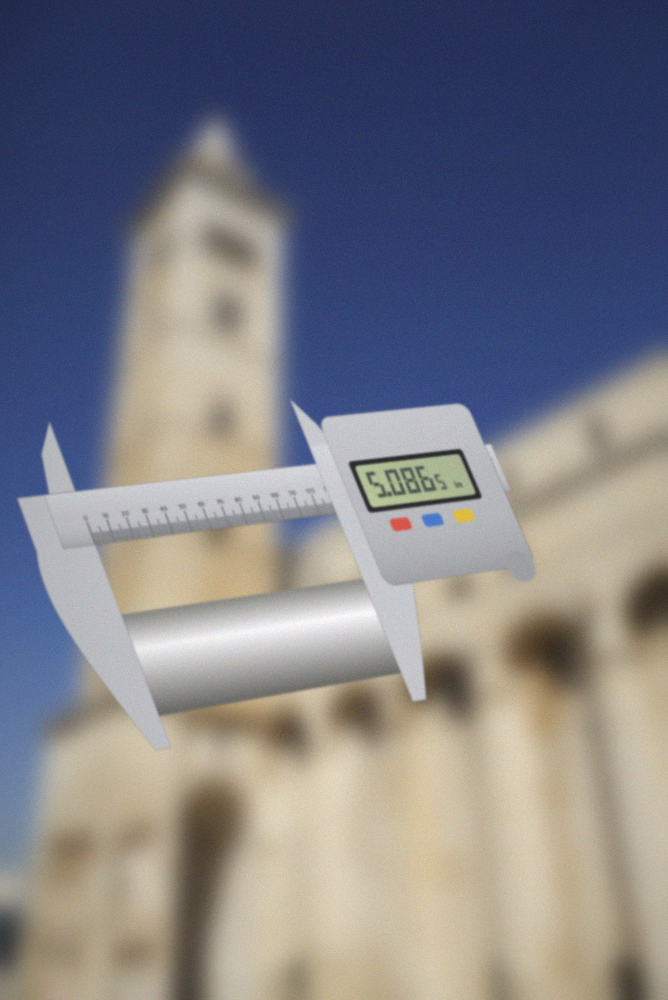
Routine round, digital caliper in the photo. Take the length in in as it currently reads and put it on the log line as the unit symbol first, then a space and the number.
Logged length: in 5.0865
